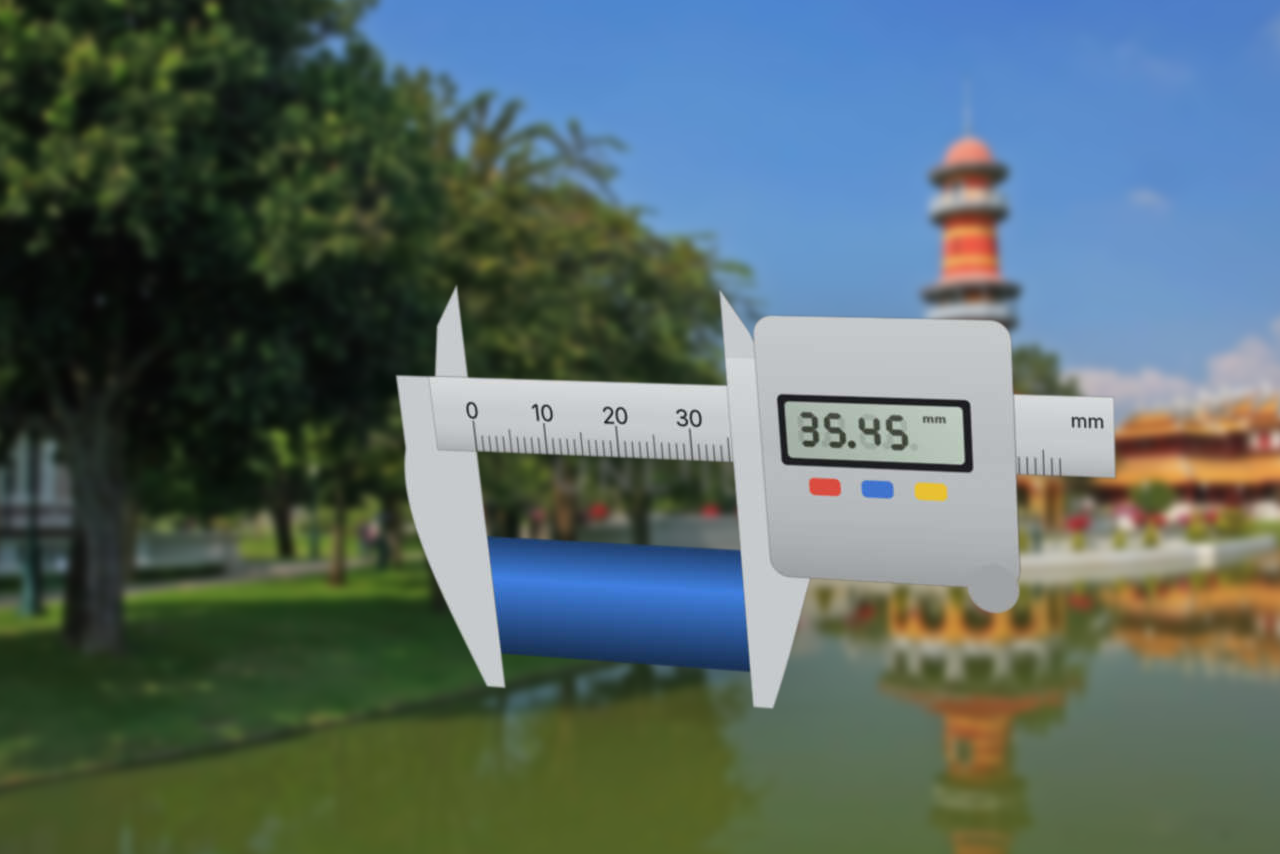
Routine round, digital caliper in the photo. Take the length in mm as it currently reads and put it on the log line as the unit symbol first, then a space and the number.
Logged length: mm 35.45
